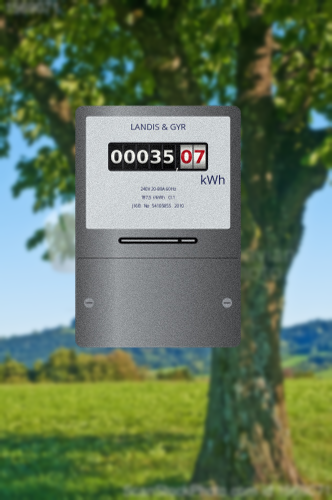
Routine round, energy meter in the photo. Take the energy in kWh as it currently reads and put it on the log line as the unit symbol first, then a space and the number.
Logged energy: kWh 35.07
